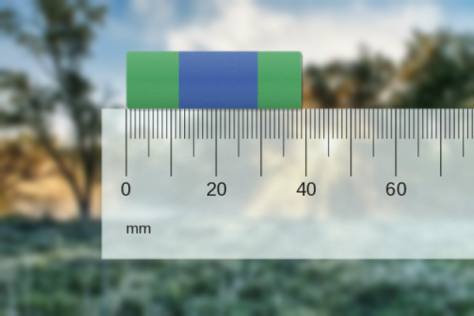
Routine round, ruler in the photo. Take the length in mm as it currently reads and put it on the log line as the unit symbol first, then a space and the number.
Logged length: mm 39
